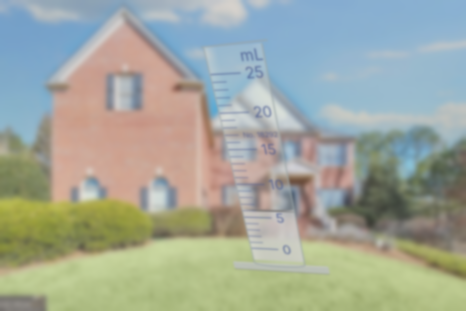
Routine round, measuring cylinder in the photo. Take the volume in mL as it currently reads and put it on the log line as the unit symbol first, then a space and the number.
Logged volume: mL 6
